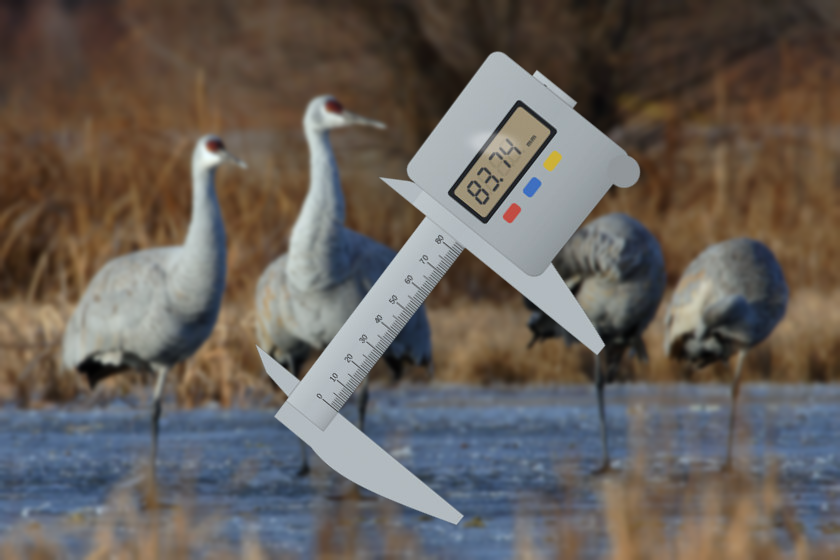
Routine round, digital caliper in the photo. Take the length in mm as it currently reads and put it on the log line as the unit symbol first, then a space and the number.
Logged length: mm 83.74
